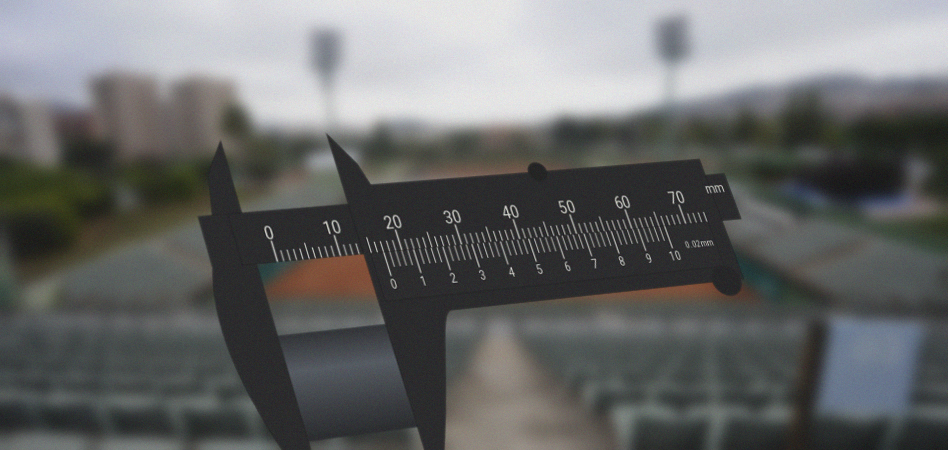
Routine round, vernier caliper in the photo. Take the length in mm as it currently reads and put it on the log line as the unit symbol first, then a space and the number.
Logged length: mm 17.0
